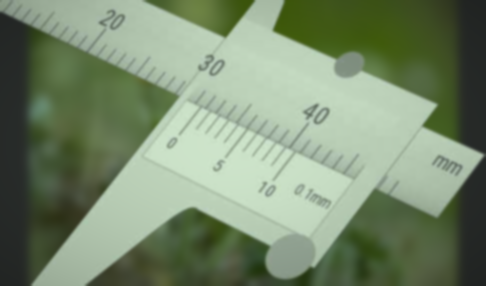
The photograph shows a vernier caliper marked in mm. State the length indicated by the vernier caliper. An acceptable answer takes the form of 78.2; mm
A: 31.6; mm
